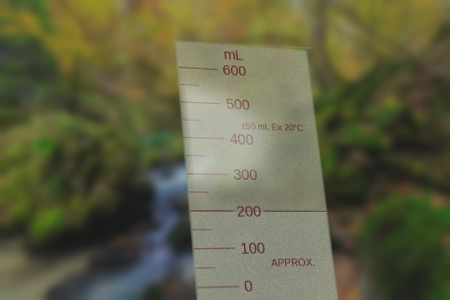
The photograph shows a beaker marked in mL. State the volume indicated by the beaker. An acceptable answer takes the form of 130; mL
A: 200; mL
